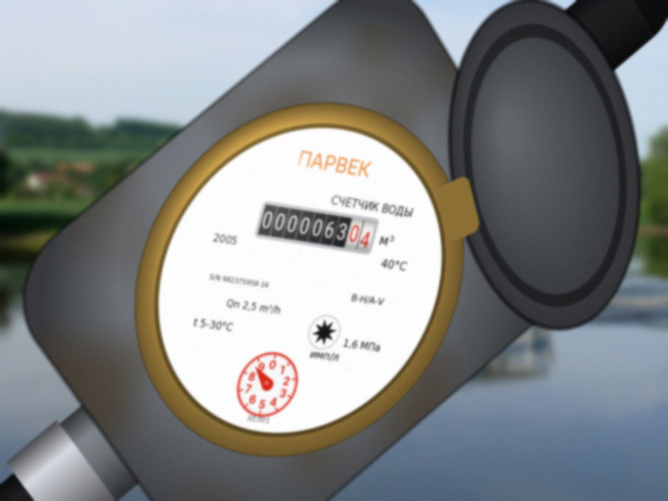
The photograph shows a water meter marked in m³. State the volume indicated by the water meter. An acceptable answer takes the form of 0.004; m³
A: 63.038; m³
